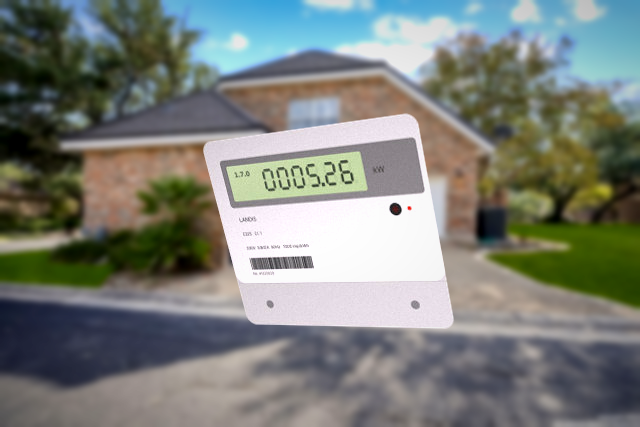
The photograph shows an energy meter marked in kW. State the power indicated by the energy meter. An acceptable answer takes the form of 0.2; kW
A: 5.26; kW
